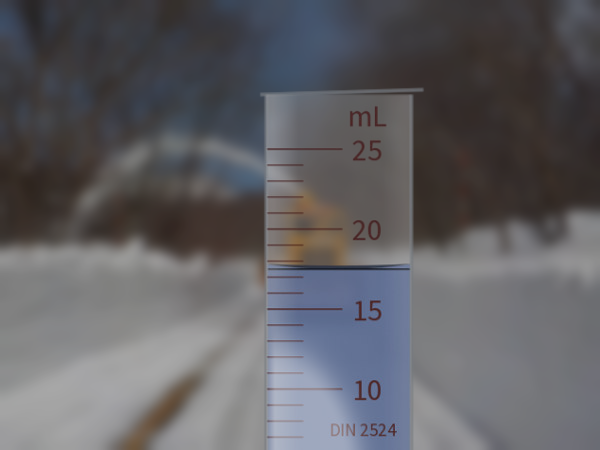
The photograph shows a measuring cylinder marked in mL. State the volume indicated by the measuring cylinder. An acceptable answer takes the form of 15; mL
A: 17.5; mL
